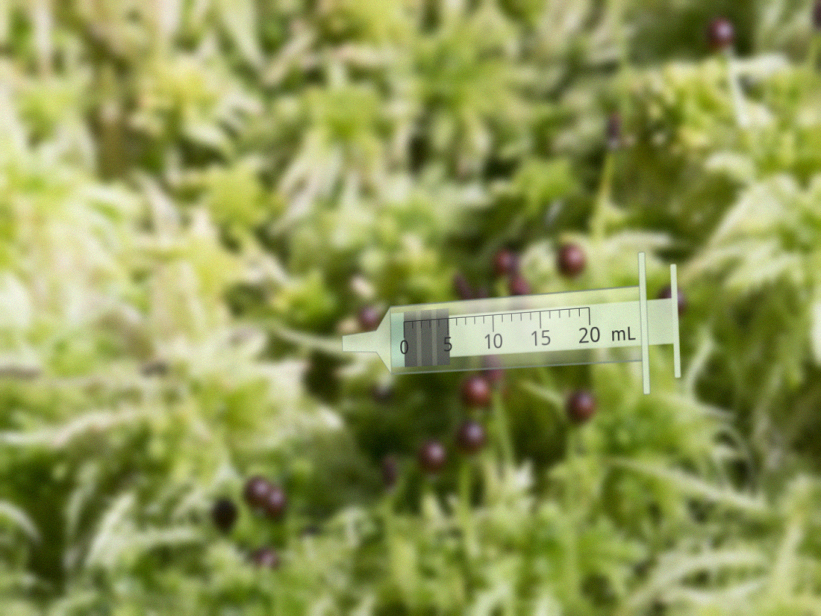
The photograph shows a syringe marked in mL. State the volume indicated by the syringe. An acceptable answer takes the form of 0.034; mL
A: 0; mL
